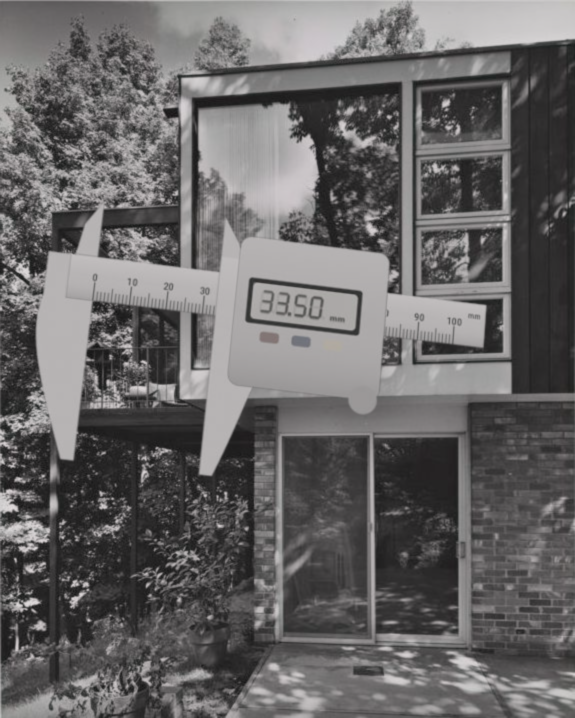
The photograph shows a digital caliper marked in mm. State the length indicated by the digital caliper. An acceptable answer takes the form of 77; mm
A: 33.50; mm
